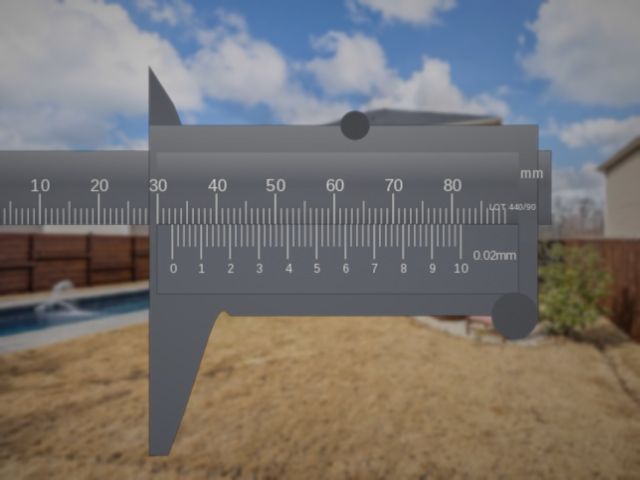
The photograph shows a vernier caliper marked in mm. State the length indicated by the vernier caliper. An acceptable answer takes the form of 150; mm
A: 32.5; mm
